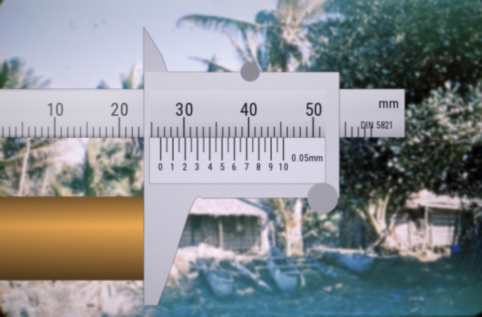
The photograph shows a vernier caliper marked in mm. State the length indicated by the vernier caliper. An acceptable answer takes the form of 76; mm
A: 26.4; mm
